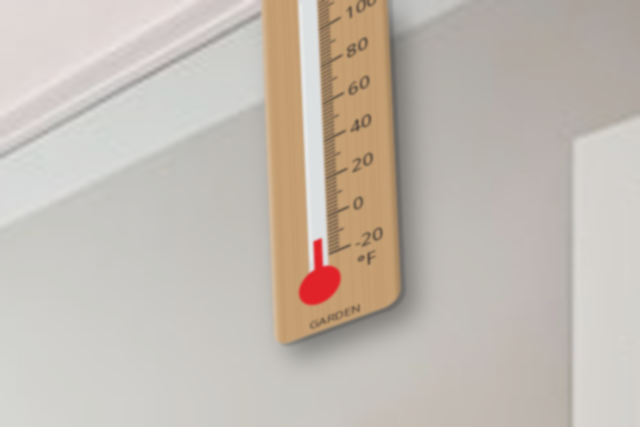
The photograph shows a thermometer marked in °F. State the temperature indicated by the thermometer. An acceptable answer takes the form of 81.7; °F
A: -10; °F
